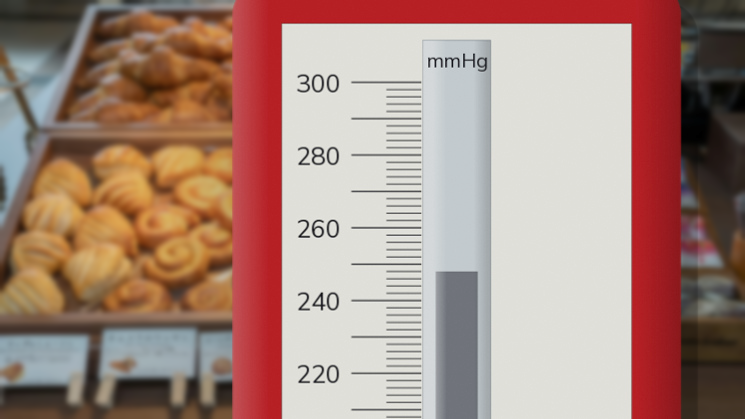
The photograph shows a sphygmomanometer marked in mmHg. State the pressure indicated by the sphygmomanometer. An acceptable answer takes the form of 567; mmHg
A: 248; mmHg
